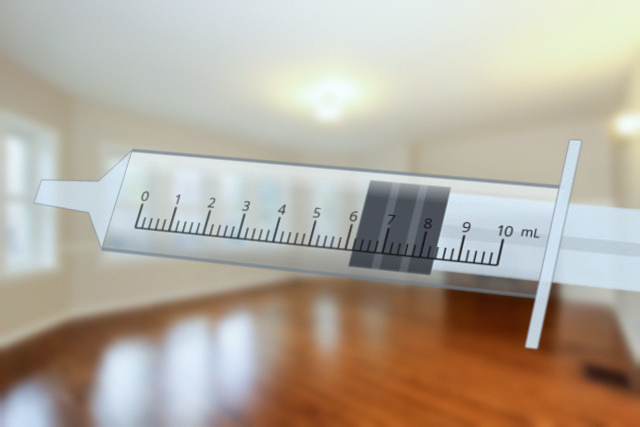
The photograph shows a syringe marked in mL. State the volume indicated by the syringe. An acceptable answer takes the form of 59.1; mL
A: 6.2; mL
